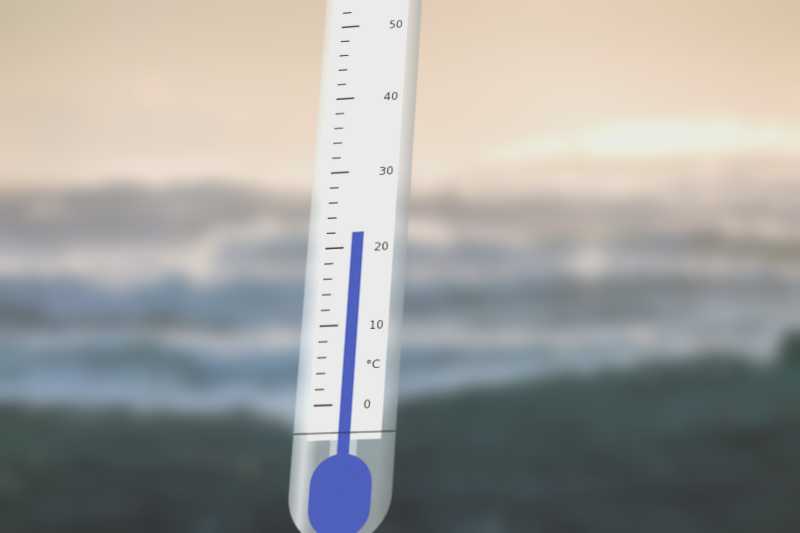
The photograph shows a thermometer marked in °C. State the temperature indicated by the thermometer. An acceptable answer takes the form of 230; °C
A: 22; °C
